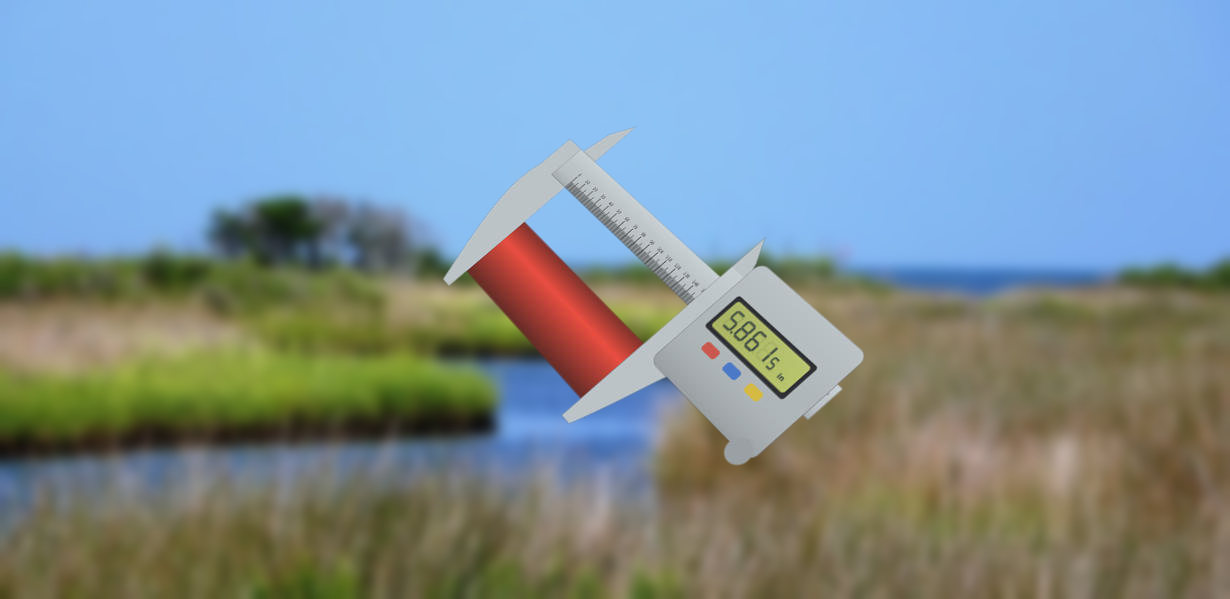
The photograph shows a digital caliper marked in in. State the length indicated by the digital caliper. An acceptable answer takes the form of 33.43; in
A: 5.8615; in
